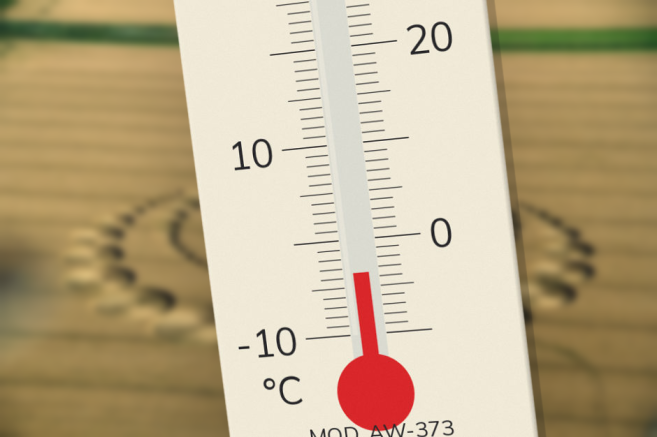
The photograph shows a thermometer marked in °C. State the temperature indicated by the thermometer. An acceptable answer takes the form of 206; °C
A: -3.5; °C
